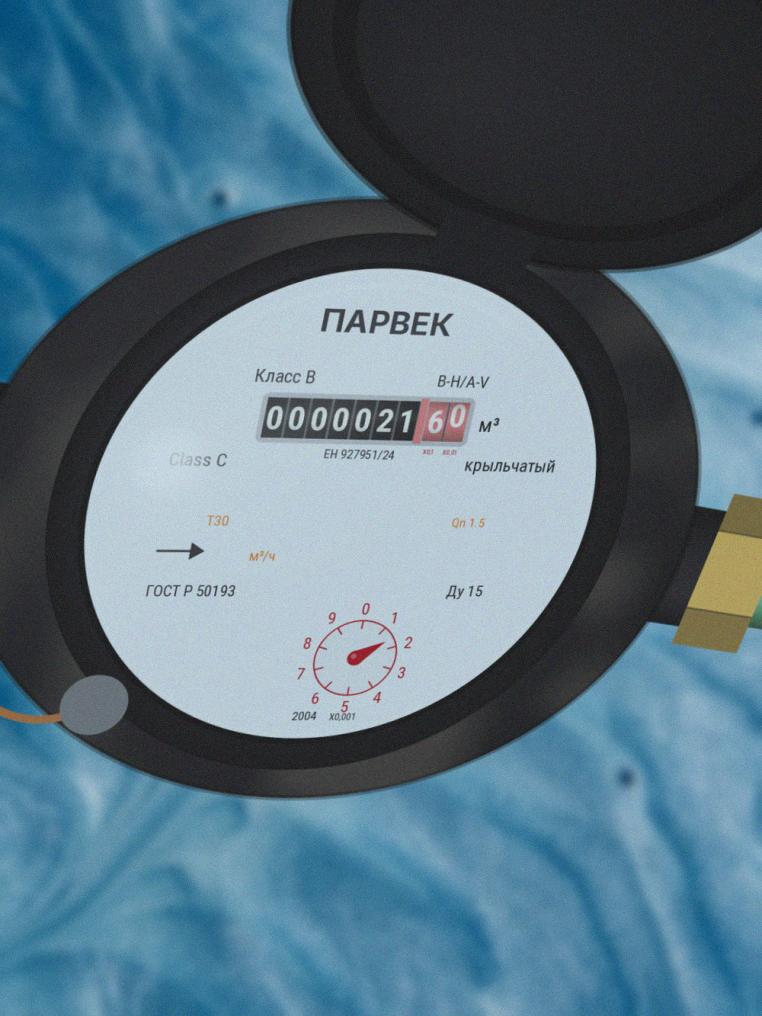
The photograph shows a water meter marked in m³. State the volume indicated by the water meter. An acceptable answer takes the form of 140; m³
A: 21.601; m³
